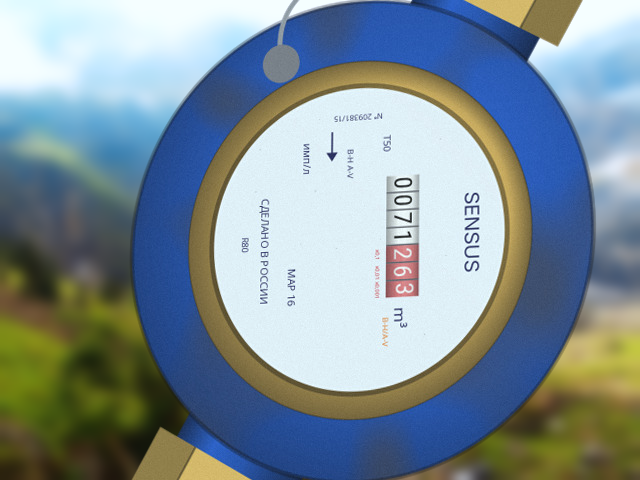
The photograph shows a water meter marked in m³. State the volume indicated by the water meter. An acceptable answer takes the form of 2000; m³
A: 71.263; m³
